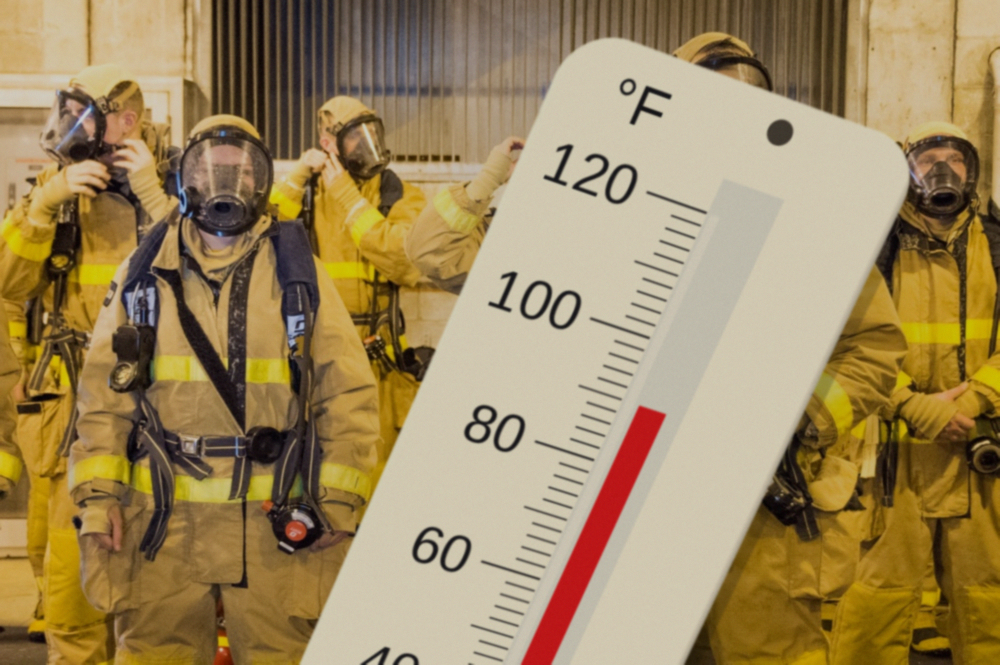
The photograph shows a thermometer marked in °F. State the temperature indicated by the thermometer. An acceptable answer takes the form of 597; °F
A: 90; °F
